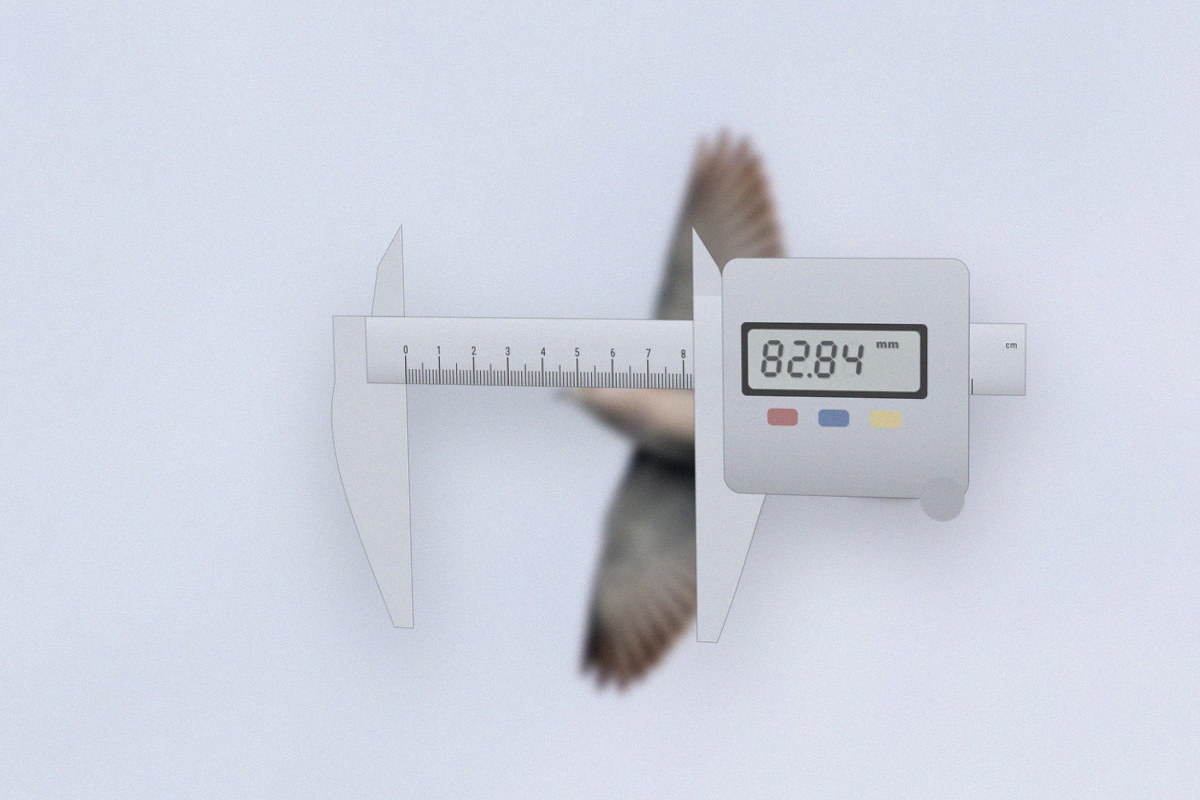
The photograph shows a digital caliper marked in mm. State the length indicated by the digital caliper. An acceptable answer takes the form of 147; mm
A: 82.84; mm
